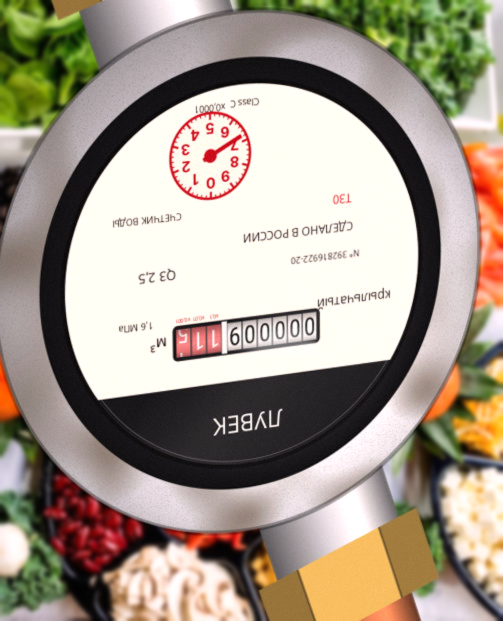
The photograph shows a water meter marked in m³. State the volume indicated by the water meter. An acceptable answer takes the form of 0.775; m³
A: 9.1146; m³
